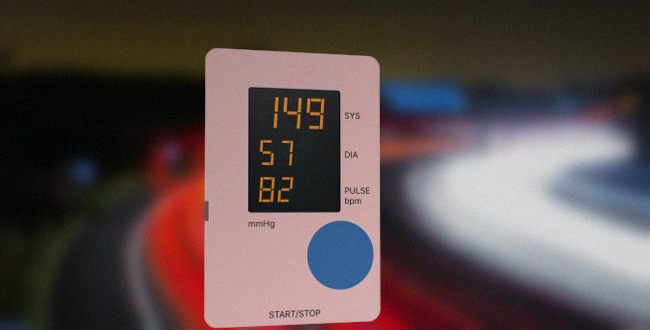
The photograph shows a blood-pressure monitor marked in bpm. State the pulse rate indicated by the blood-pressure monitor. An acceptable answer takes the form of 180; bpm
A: 82; bpm
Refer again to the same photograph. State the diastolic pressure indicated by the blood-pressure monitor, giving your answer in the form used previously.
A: 57; mmHg
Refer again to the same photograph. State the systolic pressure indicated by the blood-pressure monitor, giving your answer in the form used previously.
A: 149; mmHg
